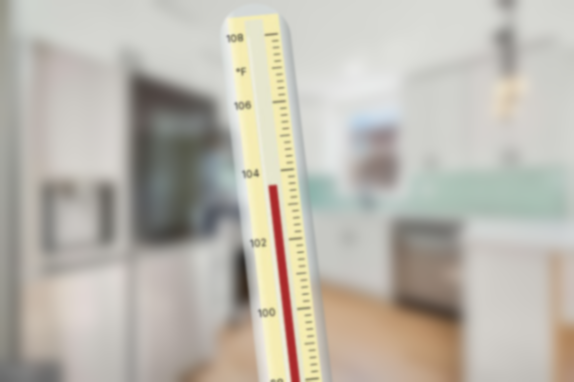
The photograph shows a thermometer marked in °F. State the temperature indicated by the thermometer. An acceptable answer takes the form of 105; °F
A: 103.6; °F
